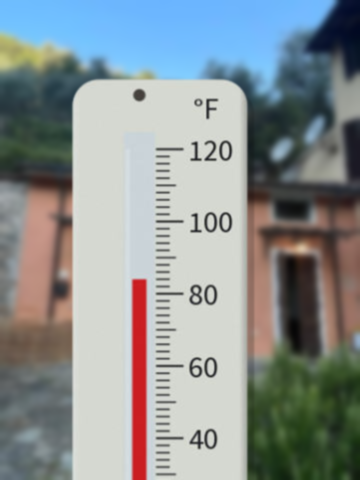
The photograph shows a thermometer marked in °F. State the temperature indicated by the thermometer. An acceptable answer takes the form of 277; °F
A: 84; °F
